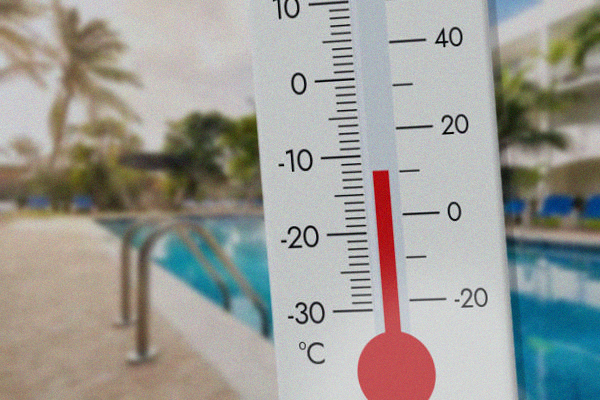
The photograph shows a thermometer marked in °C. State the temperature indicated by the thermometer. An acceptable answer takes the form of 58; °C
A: -12; °C
